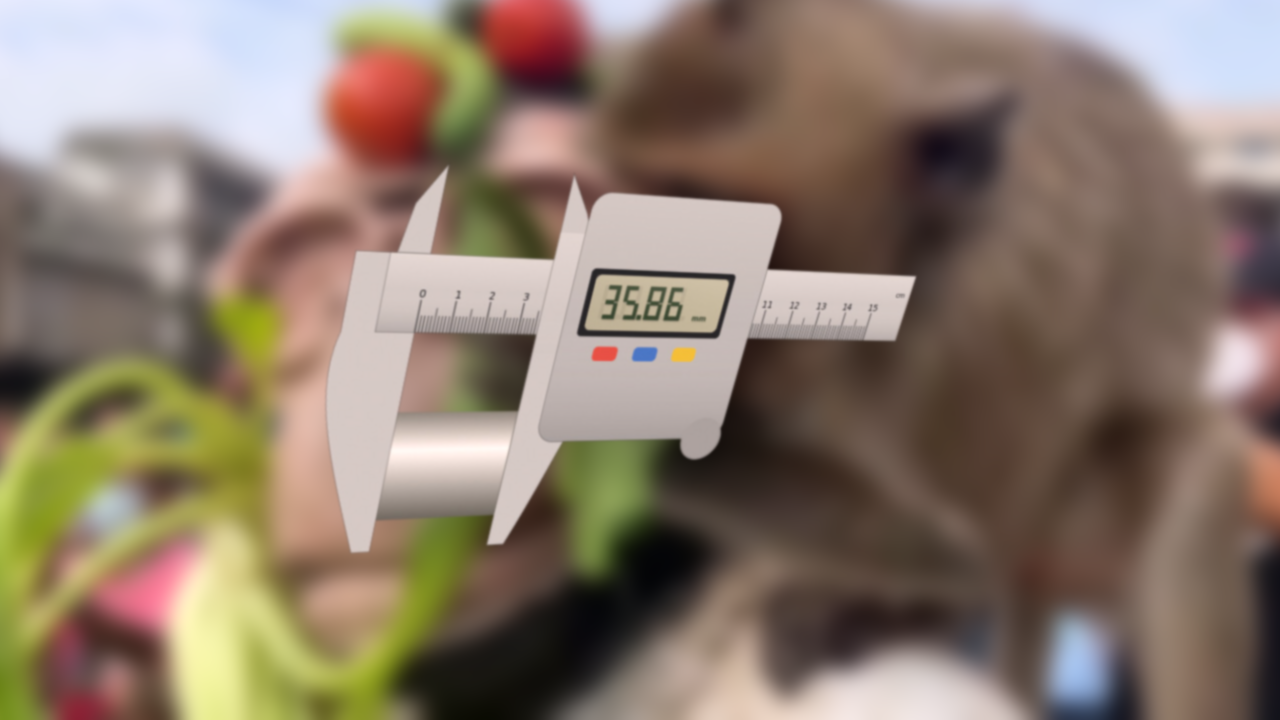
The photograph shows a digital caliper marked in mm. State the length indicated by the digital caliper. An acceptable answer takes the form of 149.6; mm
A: 35.86; mm
